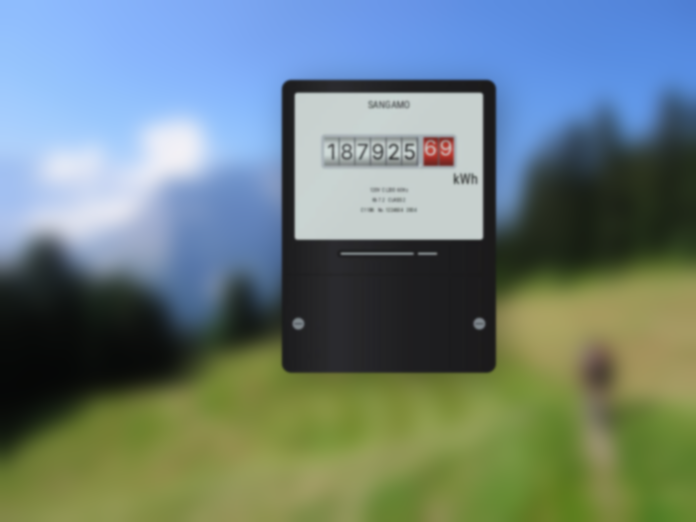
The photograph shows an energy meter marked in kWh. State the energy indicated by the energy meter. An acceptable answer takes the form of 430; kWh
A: 187925.69; kWh
